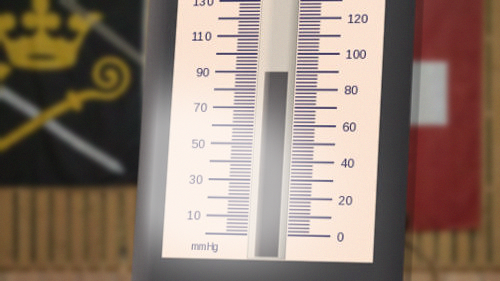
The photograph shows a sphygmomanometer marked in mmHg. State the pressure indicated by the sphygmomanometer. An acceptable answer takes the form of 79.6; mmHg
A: 90; mmHg
